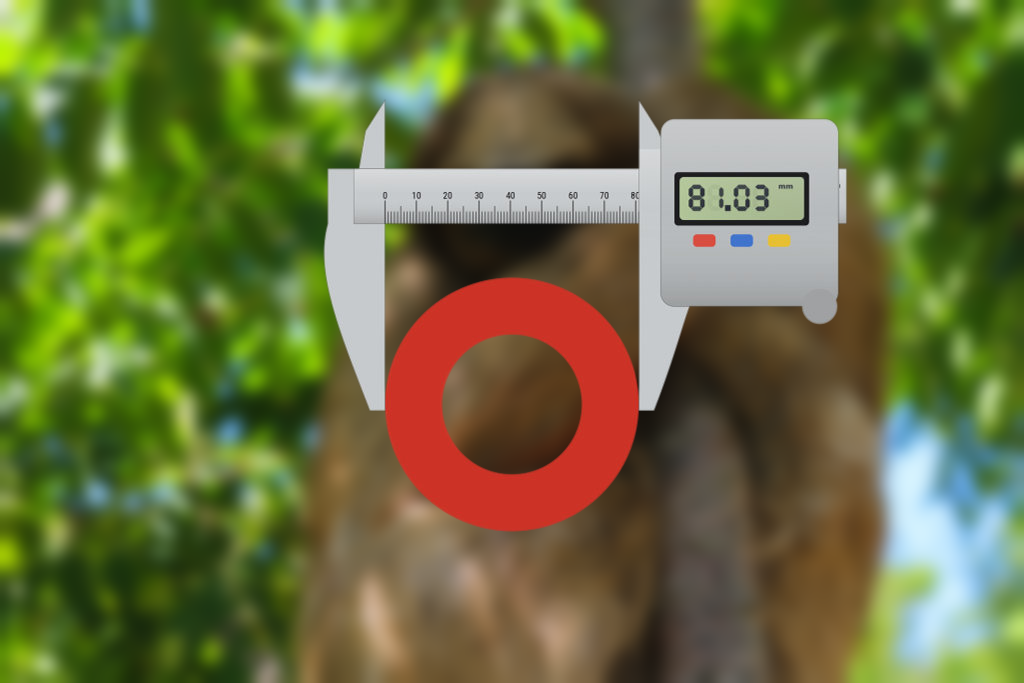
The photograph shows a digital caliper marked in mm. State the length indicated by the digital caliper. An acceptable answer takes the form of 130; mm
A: 81.03; mm
